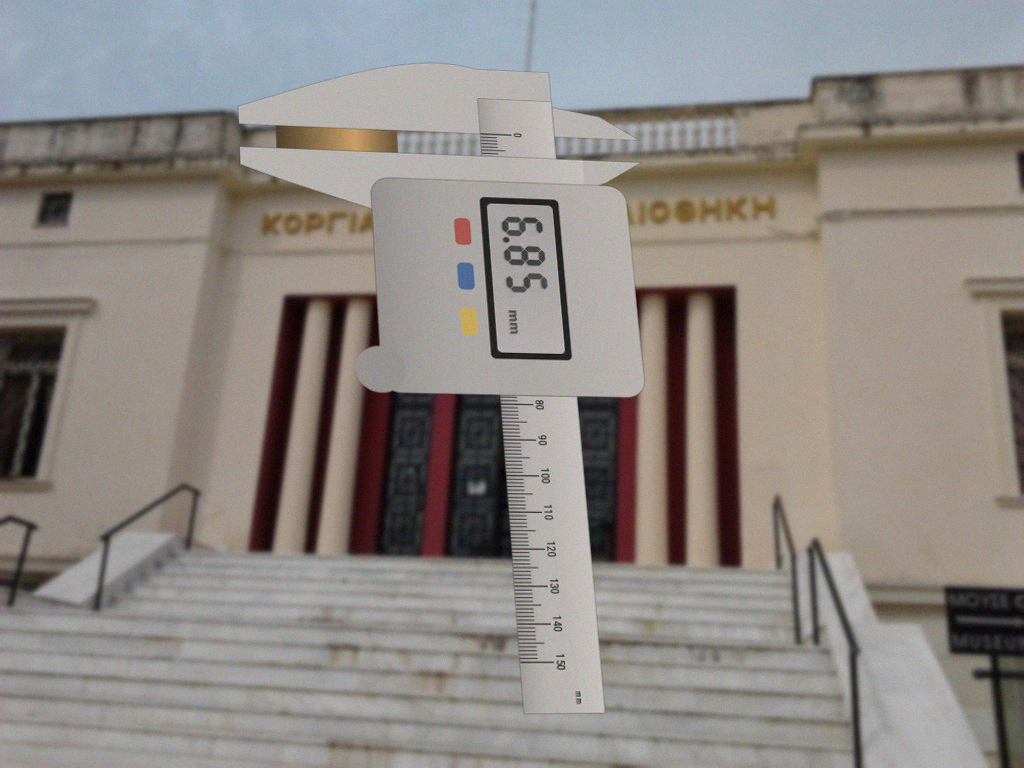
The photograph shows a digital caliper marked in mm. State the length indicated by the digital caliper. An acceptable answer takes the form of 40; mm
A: 6.85; mm
